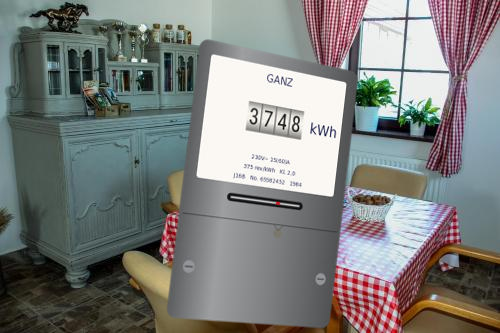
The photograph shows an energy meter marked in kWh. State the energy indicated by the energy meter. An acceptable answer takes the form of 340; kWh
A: 3748; kWh
